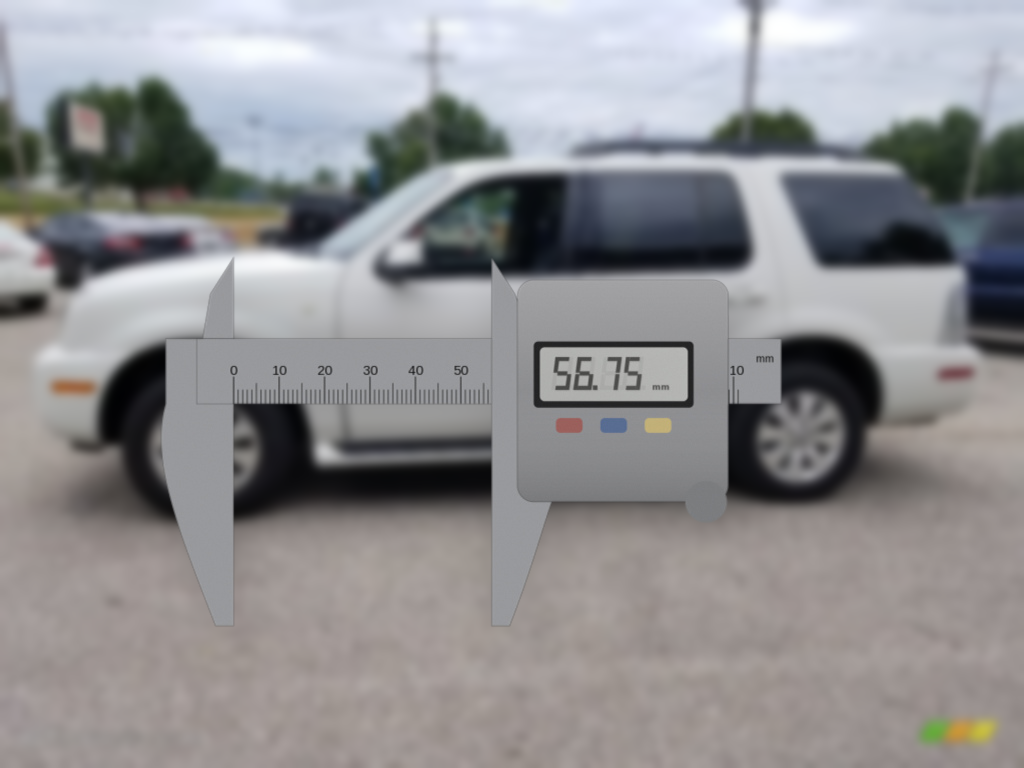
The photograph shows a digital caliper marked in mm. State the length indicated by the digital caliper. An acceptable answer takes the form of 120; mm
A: 56.75; mm
